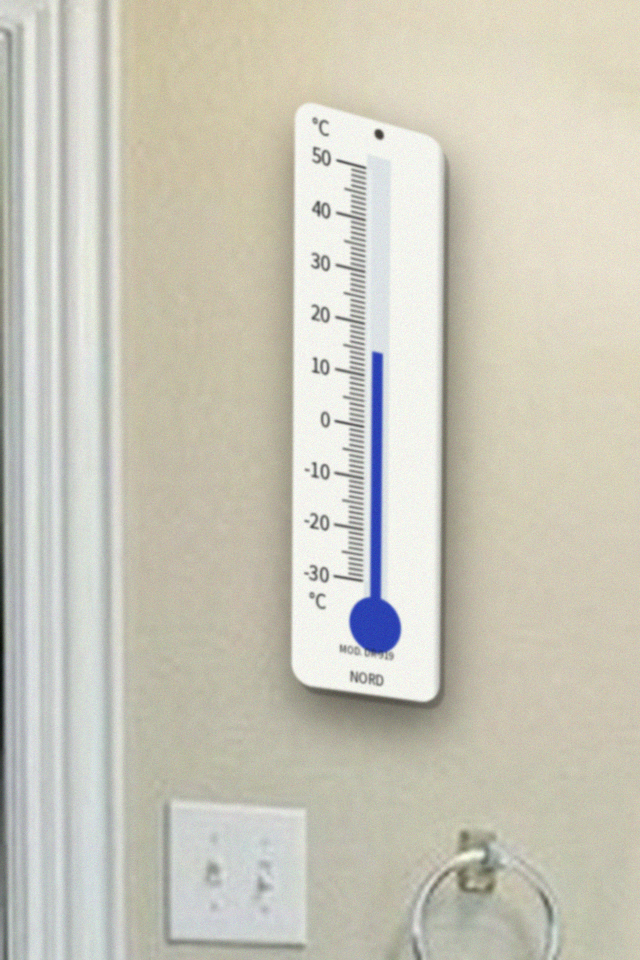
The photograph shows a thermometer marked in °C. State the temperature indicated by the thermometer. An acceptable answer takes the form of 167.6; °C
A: 15; °C
